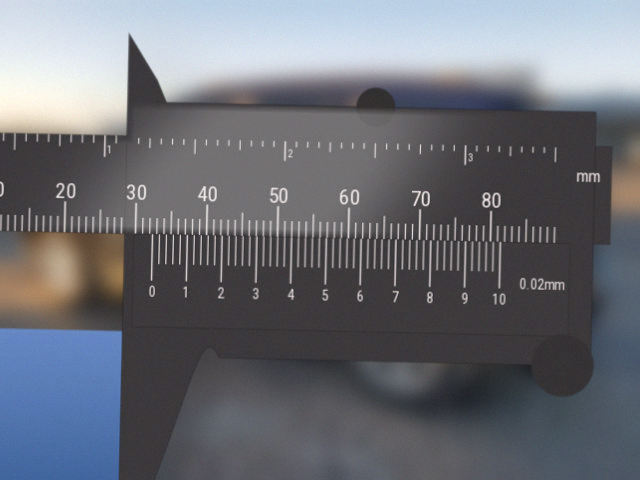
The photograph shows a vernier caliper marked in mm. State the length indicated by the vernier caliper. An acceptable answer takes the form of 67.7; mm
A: 32.4; mm
